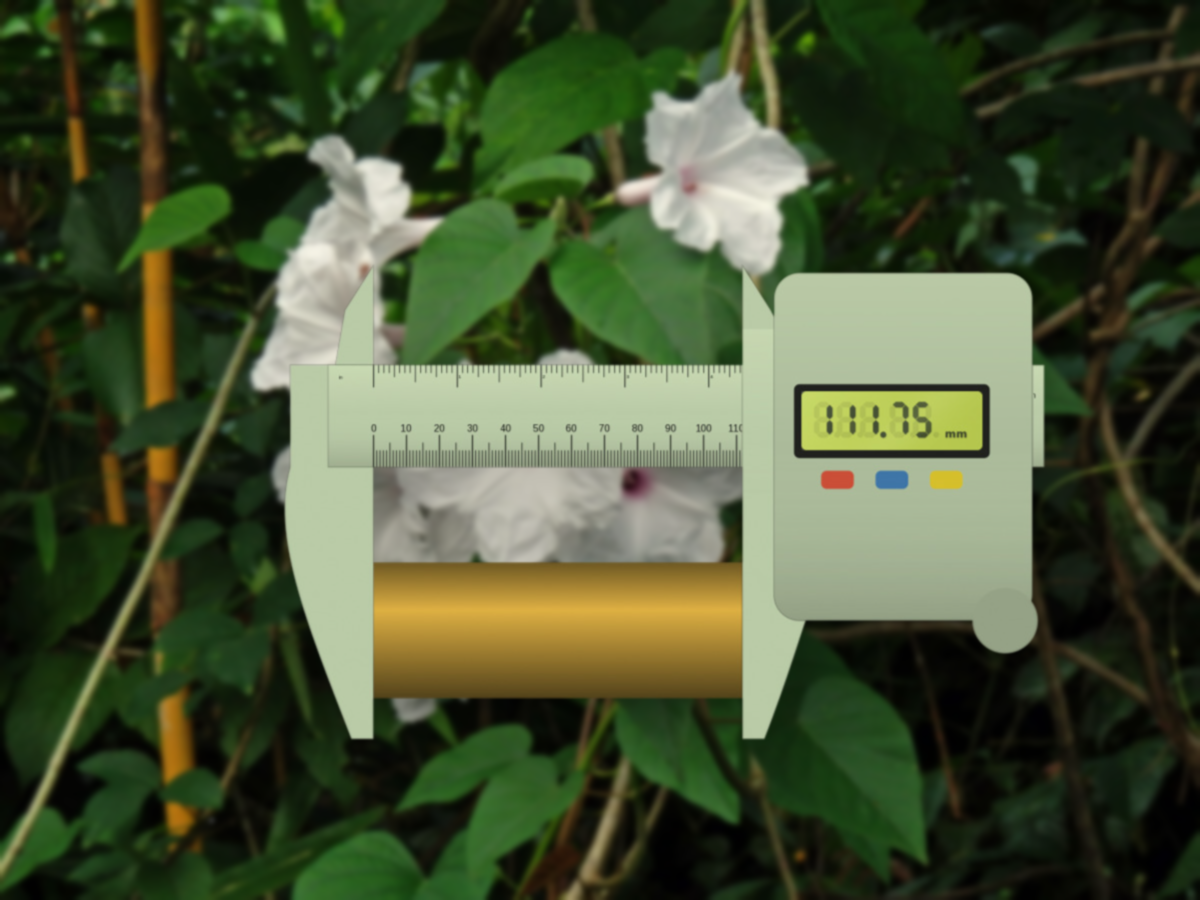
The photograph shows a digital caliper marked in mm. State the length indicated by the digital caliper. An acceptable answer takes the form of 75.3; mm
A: 111.75; mm
